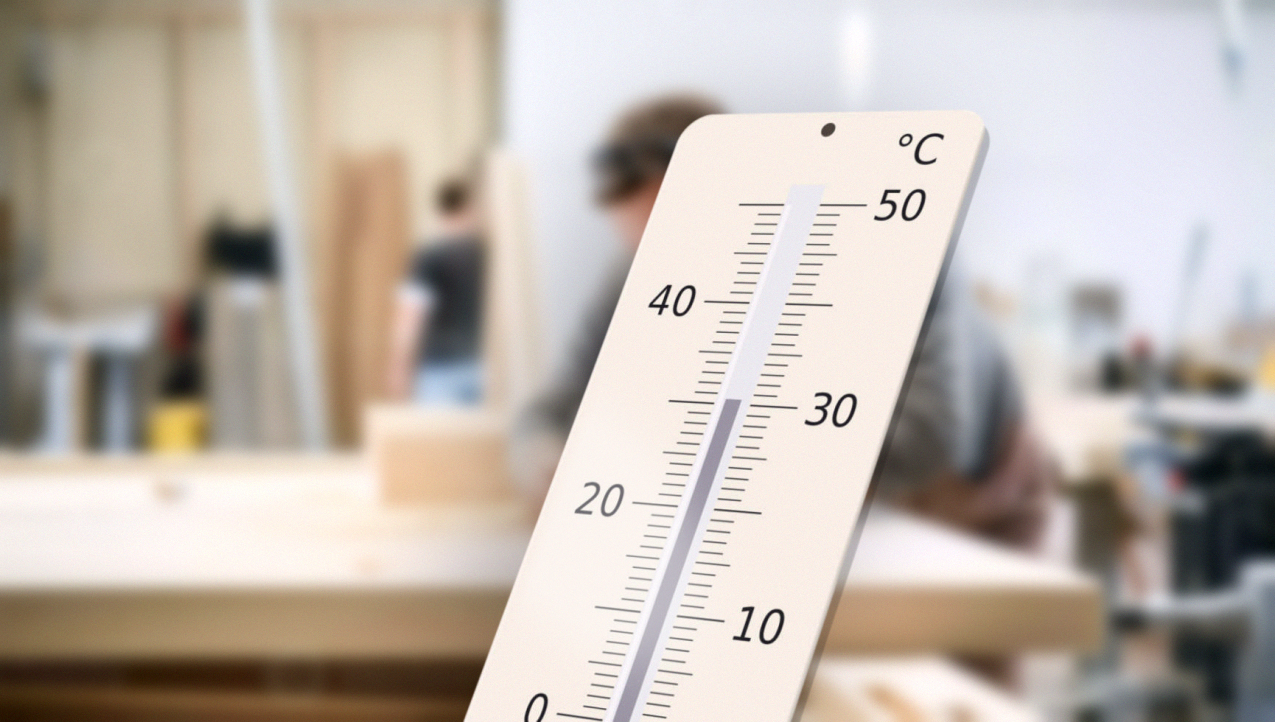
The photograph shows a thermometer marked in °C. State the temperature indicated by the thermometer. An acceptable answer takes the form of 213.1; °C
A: 30.5; °C
